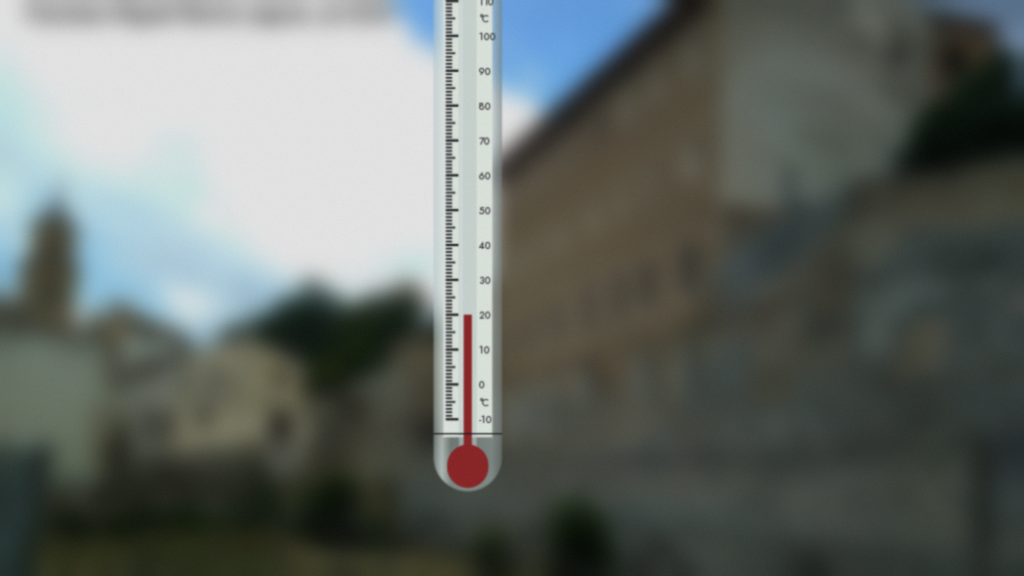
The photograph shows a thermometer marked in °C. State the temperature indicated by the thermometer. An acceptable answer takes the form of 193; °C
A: 20; °C
